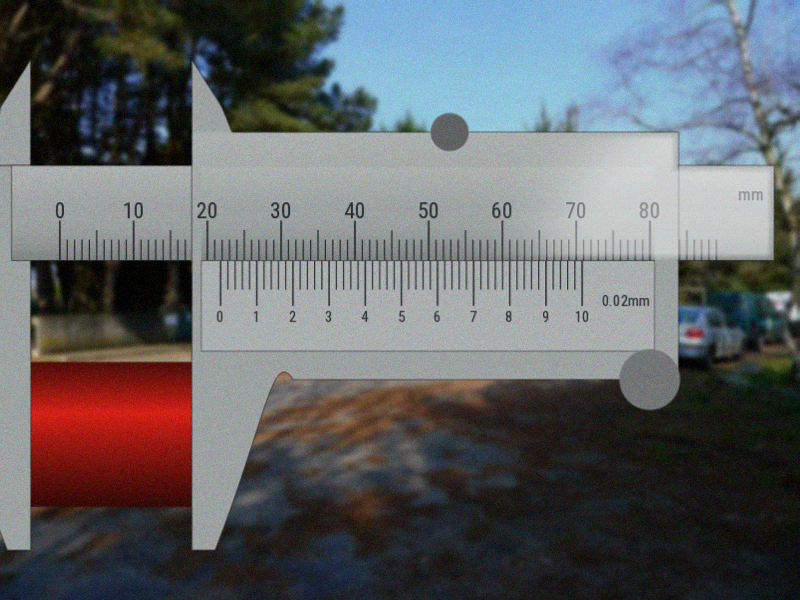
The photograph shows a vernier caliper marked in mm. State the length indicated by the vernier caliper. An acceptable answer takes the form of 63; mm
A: 21.8; mm
